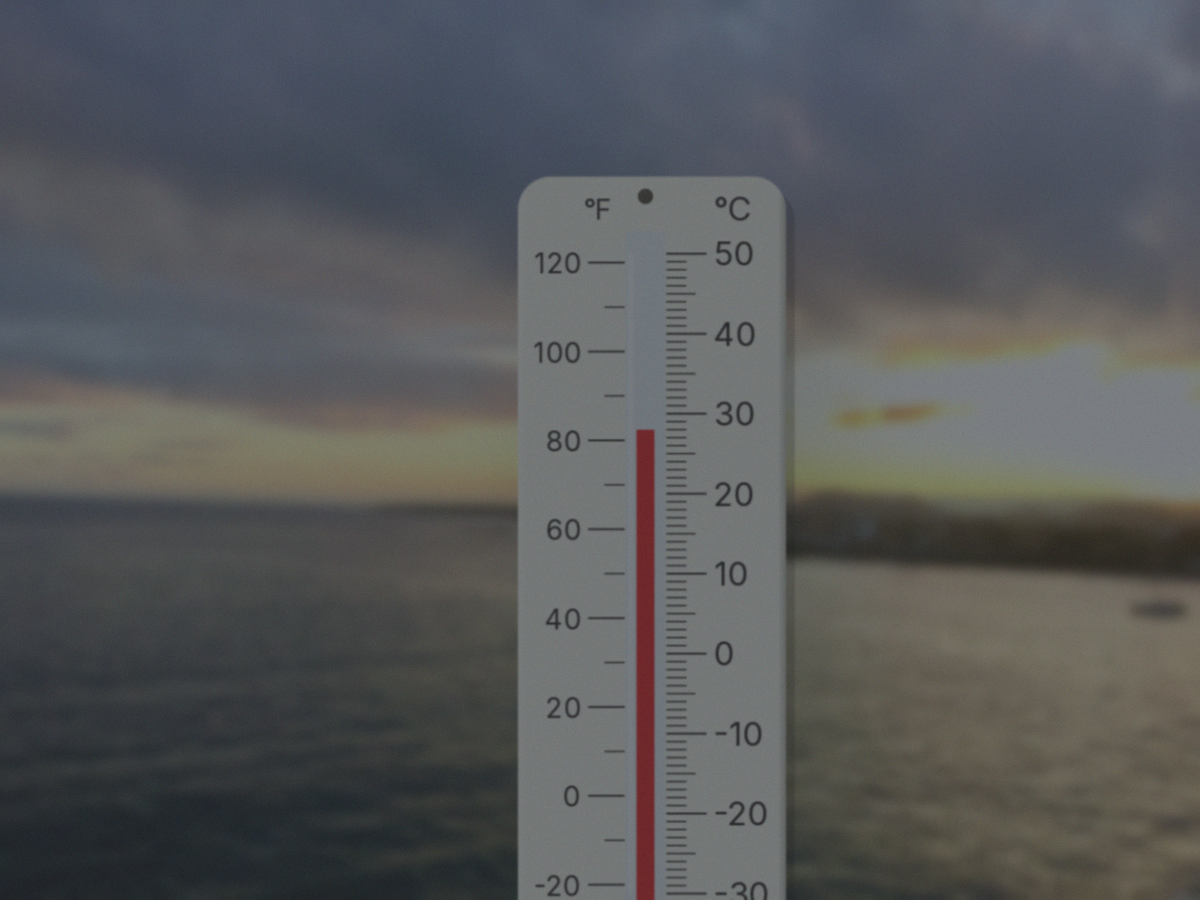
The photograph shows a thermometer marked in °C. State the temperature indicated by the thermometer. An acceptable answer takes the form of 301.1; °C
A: 28; °C
